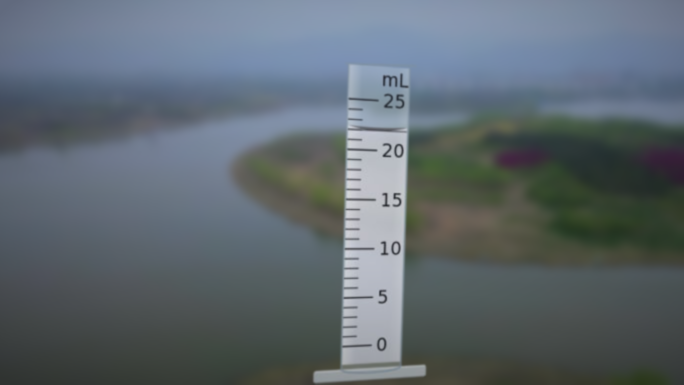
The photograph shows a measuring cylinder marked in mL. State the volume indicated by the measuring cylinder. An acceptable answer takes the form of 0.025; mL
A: 22; mL
